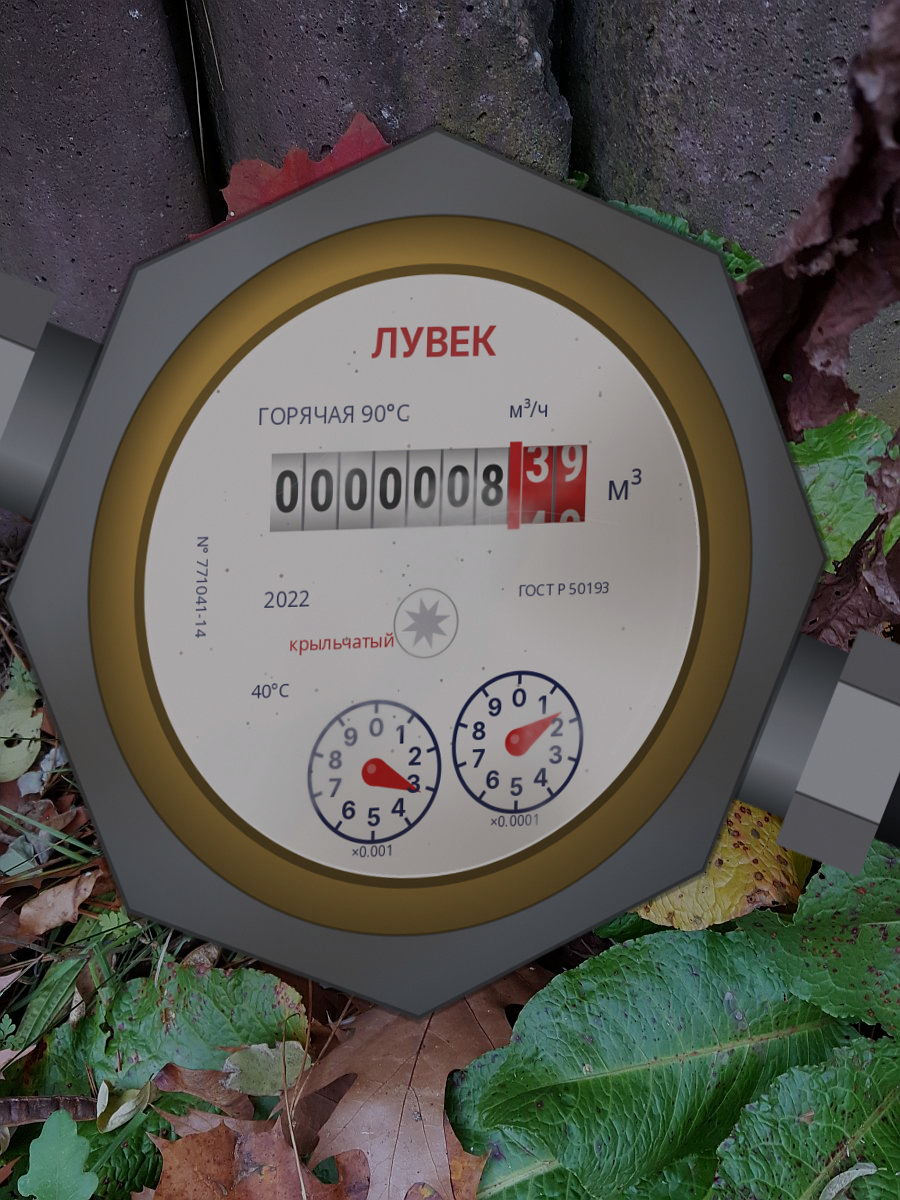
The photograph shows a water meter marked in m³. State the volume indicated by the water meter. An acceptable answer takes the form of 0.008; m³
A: 8.3931; m³
